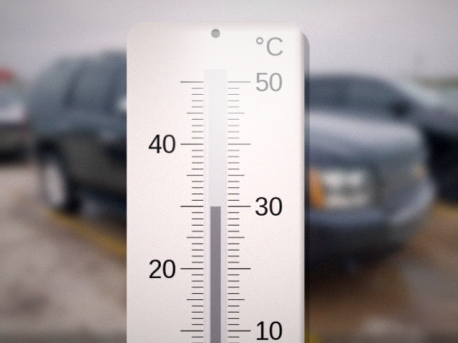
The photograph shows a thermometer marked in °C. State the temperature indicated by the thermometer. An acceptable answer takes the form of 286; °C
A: 30; °C
